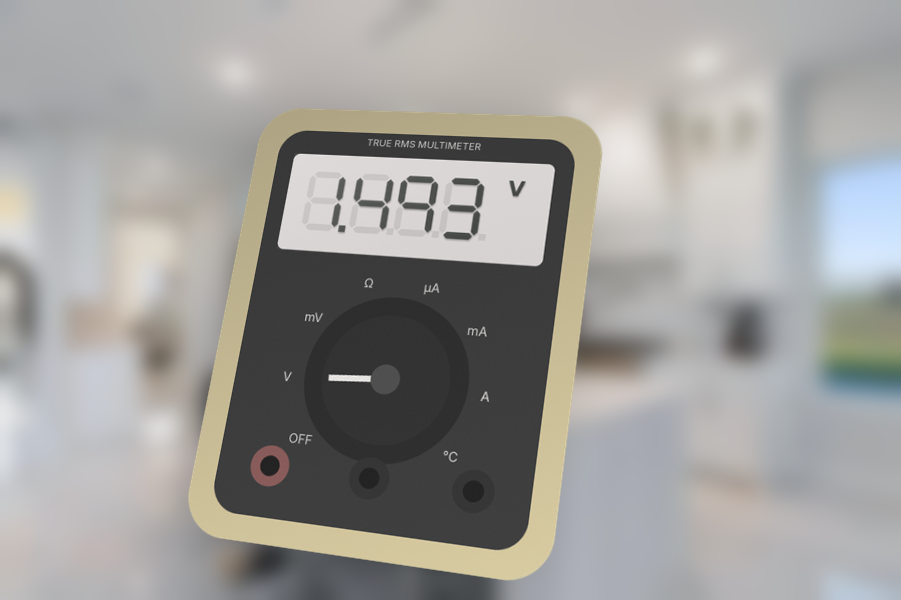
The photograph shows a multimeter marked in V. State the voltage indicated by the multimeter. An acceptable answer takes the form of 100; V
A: 1.493; V
